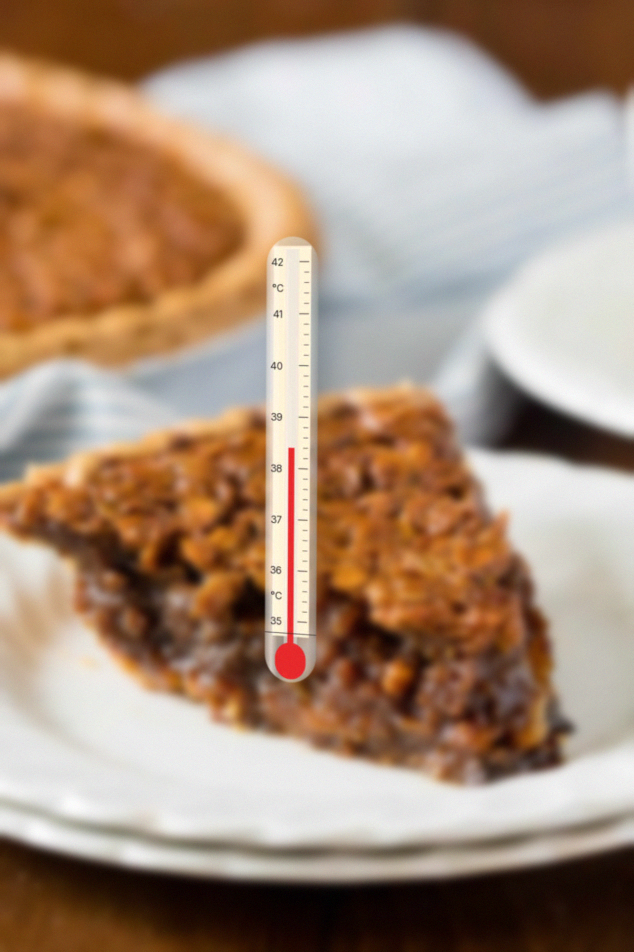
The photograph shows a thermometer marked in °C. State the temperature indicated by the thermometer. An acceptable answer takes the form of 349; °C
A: 38.4; °C
